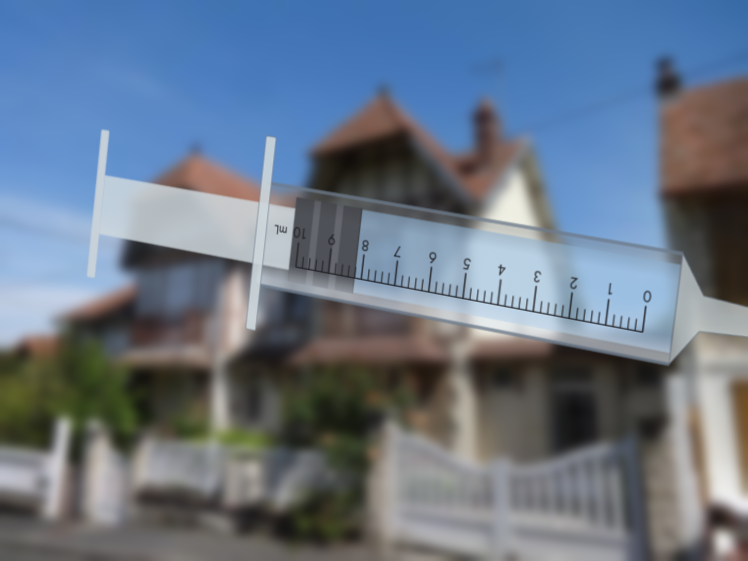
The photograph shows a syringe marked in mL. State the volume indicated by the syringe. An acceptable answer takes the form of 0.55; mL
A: 8.2; mL
